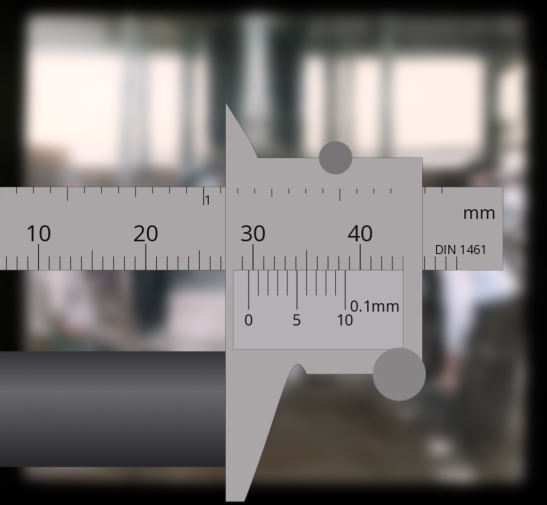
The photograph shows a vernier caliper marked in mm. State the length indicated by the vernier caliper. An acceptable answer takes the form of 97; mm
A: 29.6; mm
